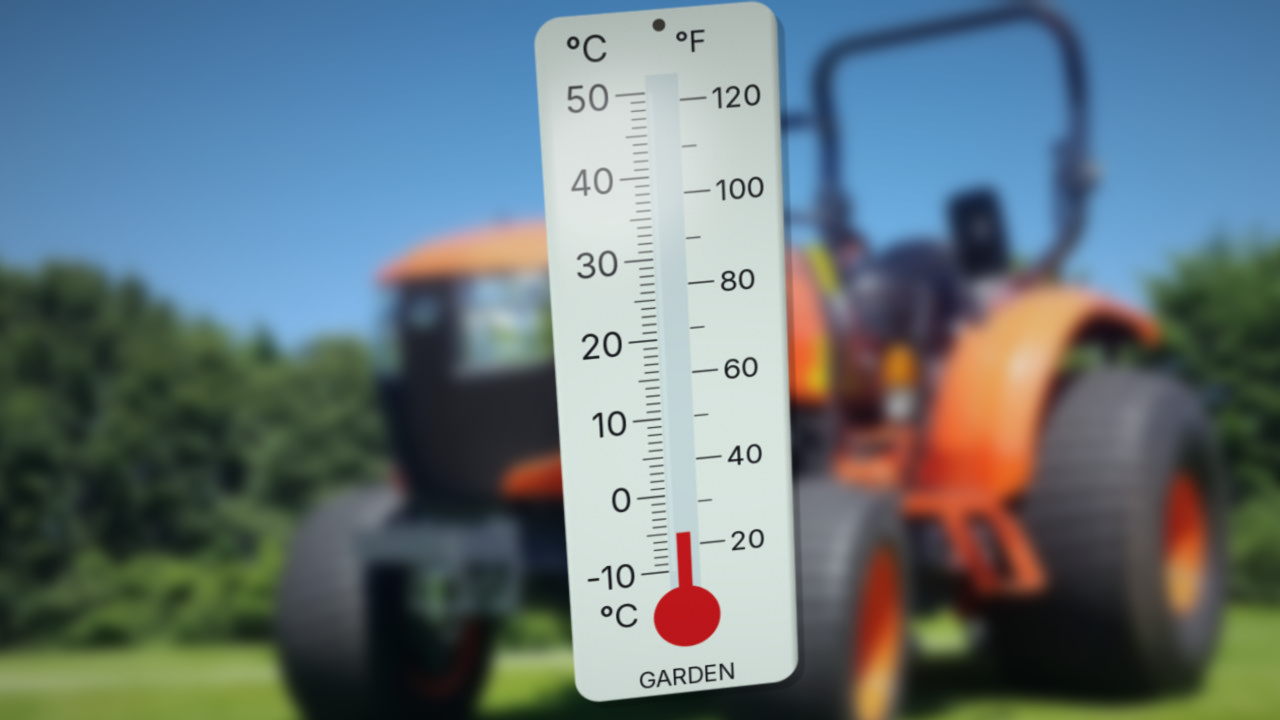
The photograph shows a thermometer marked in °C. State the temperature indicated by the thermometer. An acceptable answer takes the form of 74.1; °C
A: -5; °C
